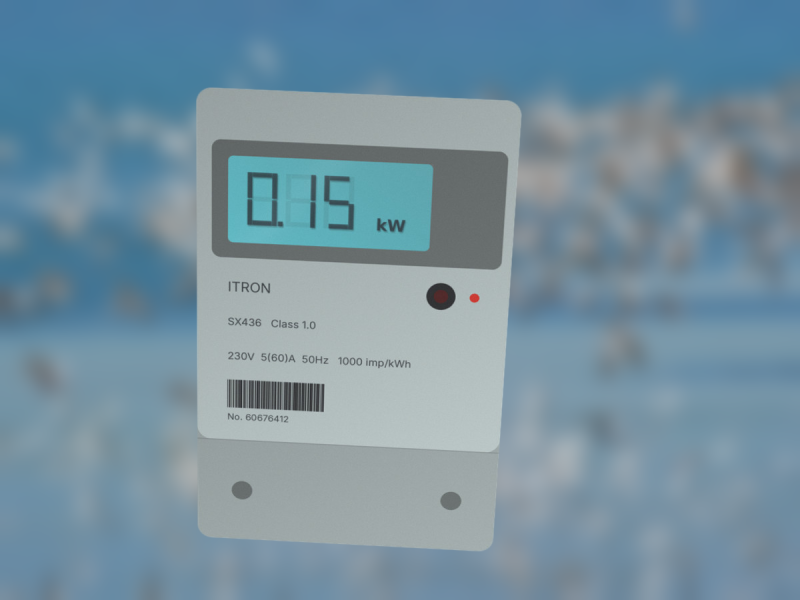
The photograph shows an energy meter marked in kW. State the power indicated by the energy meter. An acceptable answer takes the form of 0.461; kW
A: 0.15; kW
